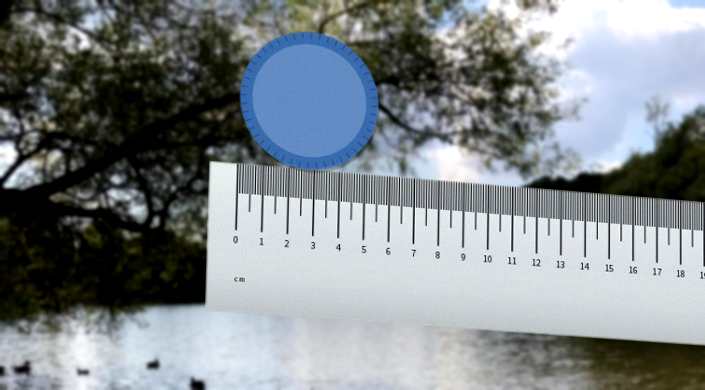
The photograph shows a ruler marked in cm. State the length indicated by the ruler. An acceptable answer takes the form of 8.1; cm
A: 5.5; cm
